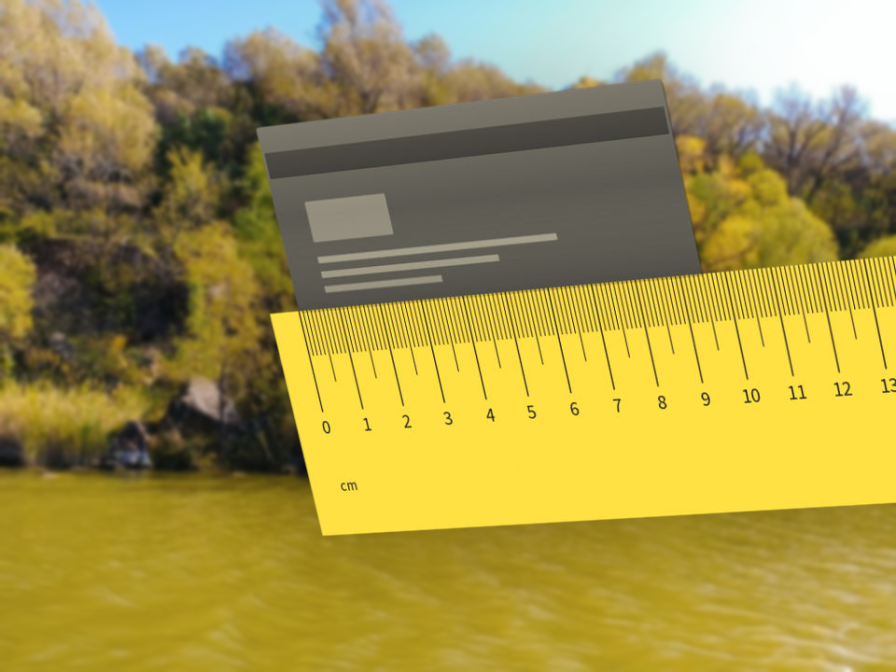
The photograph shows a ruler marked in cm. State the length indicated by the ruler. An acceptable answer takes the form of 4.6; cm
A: 9.5; cm
